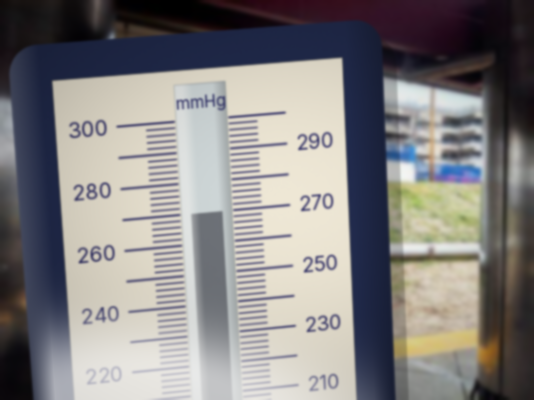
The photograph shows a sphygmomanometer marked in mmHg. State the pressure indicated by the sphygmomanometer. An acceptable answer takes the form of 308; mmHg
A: 270; mmHg
